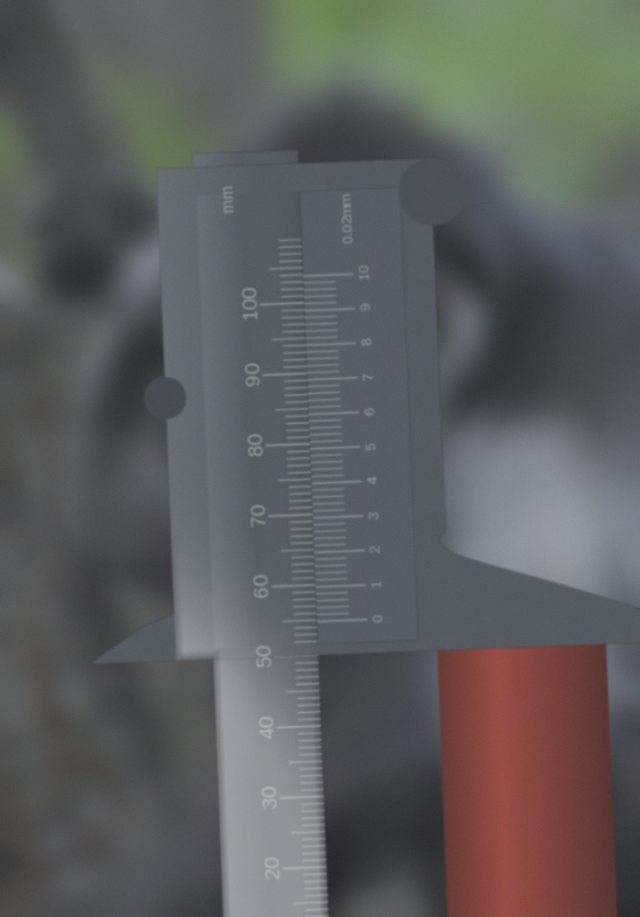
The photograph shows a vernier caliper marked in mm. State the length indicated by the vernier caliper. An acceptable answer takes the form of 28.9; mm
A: 54.8; mm
